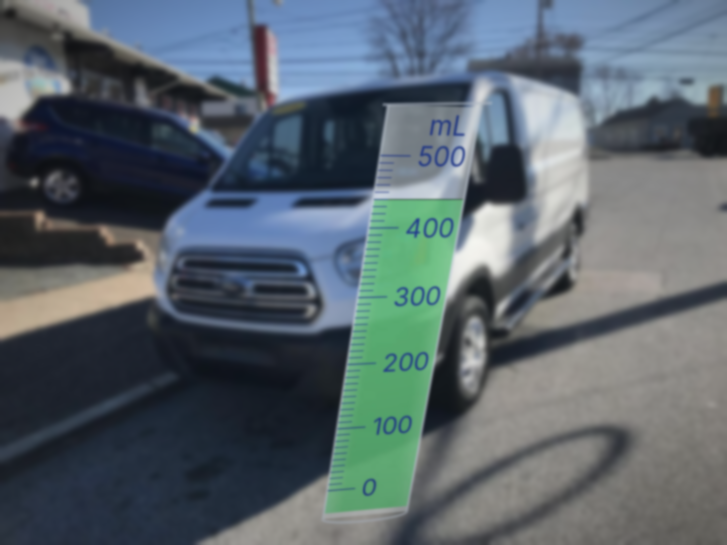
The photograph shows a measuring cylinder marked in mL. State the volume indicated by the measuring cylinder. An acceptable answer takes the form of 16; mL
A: 440; mL
